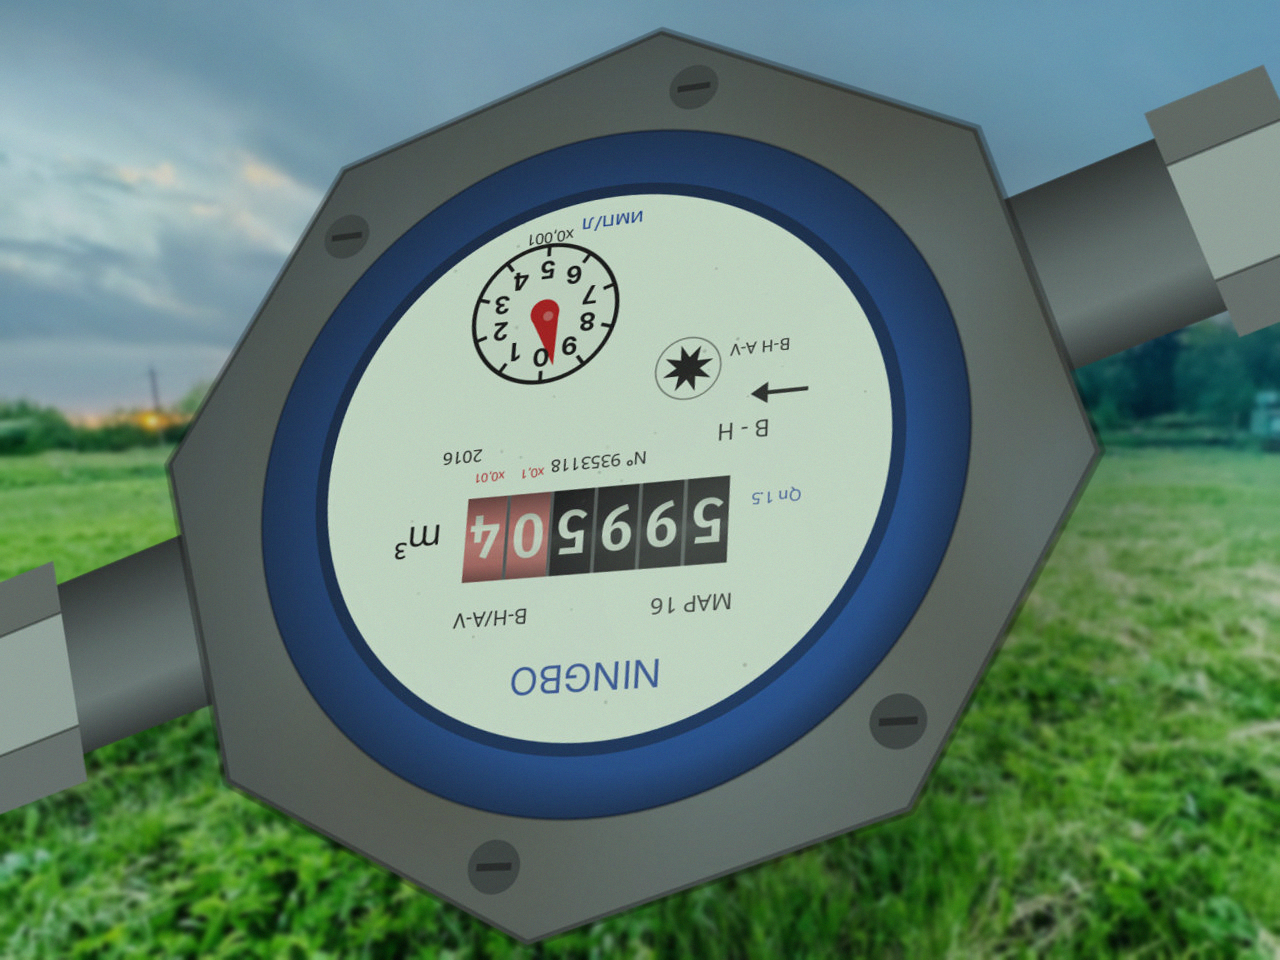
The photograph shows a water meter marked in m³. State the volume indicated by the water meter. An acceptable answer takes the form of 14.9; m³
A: 5995.039; m³
